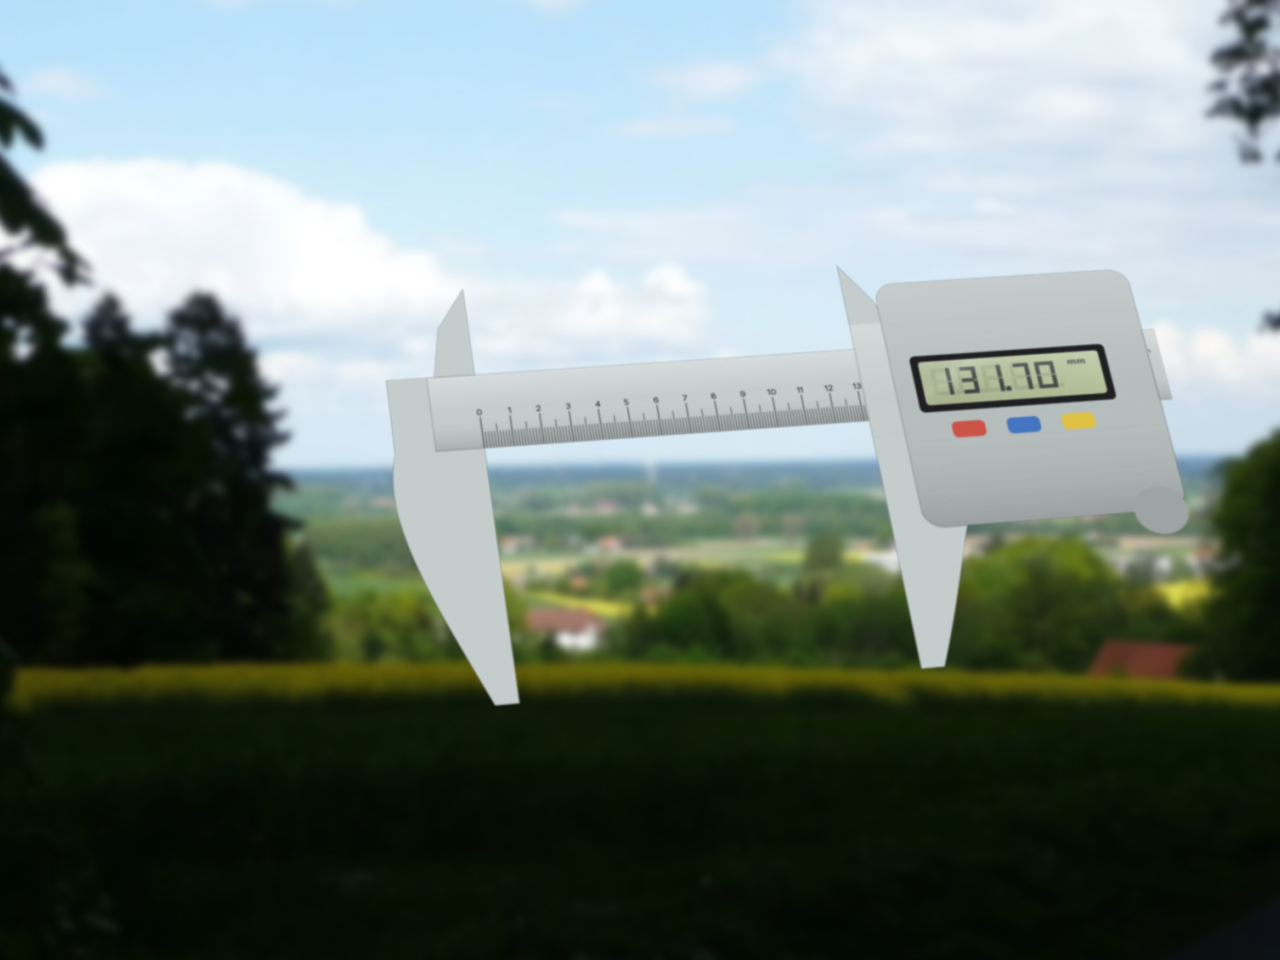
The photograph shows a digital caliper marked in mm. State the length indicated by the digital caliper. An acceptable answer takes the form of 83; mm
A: 131.70; mm
